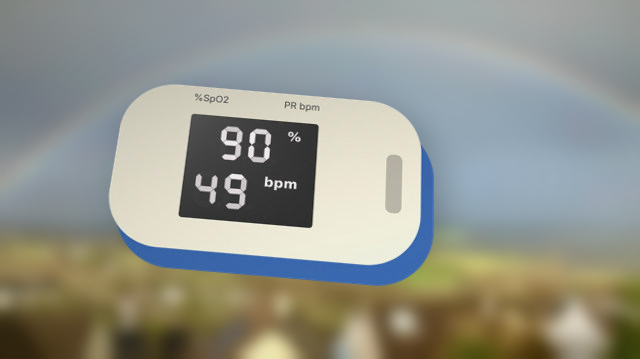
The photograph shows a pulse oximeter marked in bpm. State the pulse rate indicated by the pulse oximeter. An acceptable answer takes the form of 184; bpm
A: 49; bpm
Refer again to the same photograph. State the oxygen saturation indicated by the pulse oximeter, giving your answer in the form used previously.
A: 90; %
